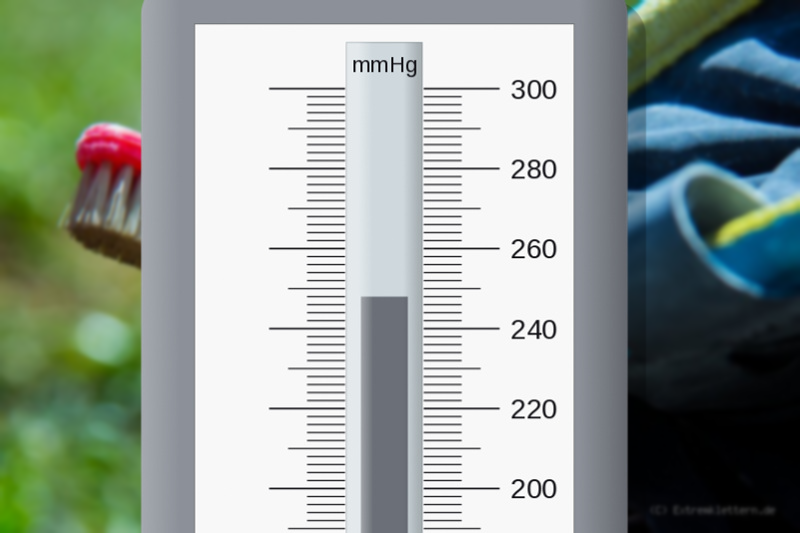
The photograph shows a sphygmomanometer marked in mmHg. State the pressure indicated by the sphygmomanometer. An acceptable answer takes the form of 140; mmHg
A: 248; mmHg
